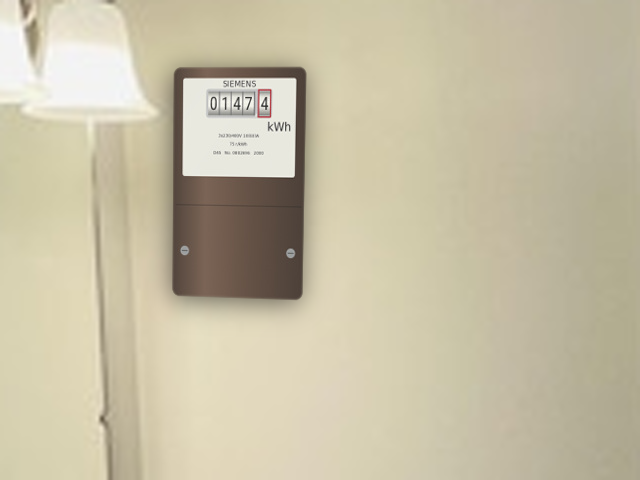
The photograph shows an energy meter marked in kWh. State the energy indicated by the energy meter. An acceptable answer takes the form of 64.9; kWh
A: 147.4; kWh
